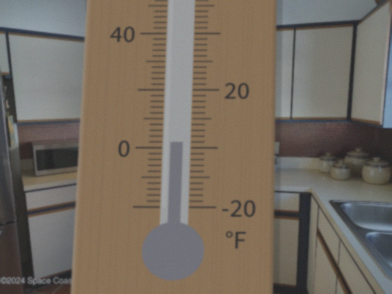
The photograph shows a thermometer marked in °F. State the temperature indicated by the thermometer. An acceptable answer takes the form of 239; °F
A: 2; °F
